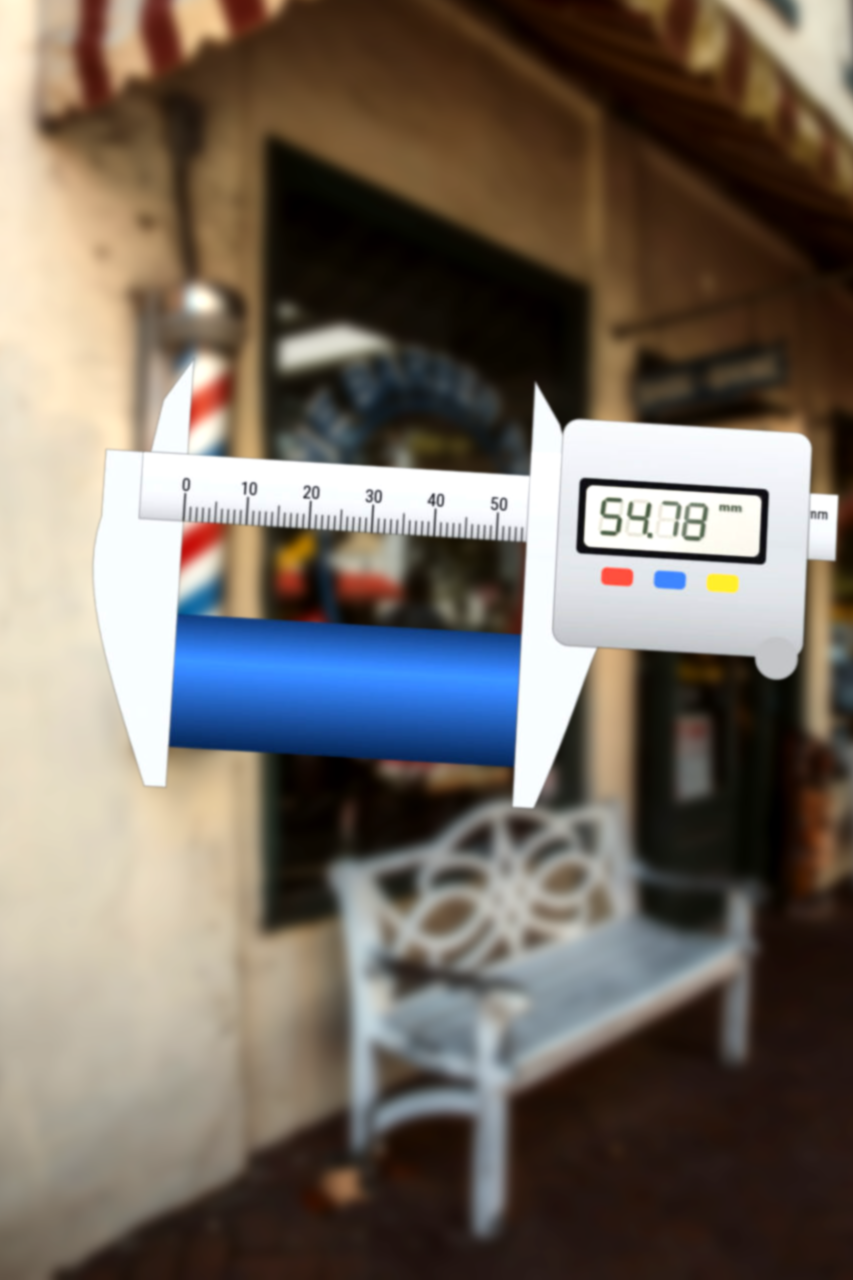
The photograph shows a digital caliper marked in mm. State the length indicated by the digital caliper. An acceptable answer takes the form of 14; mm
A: 54.78; mm
